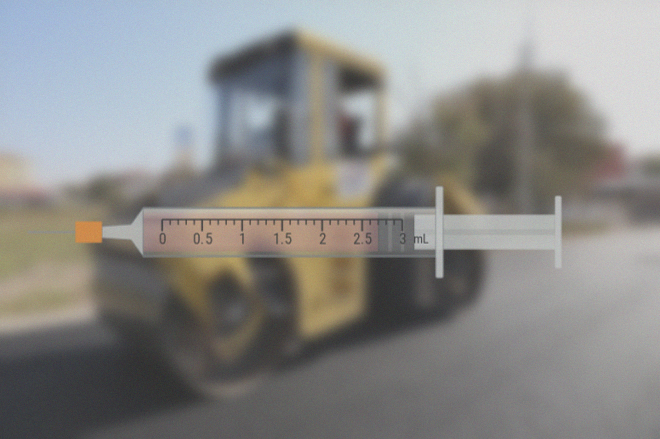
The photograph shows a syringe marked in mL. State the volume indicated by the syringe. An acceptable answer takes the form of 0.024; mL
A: 2.7; mL
